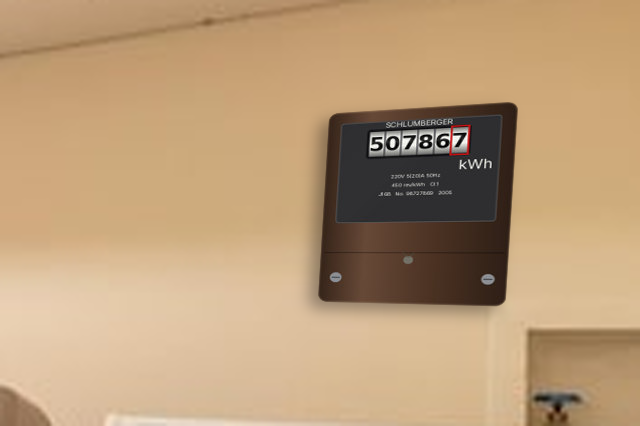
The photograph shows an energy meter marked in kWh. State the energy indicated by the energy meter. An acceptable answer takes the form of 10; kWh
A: 50786.7; kWh
